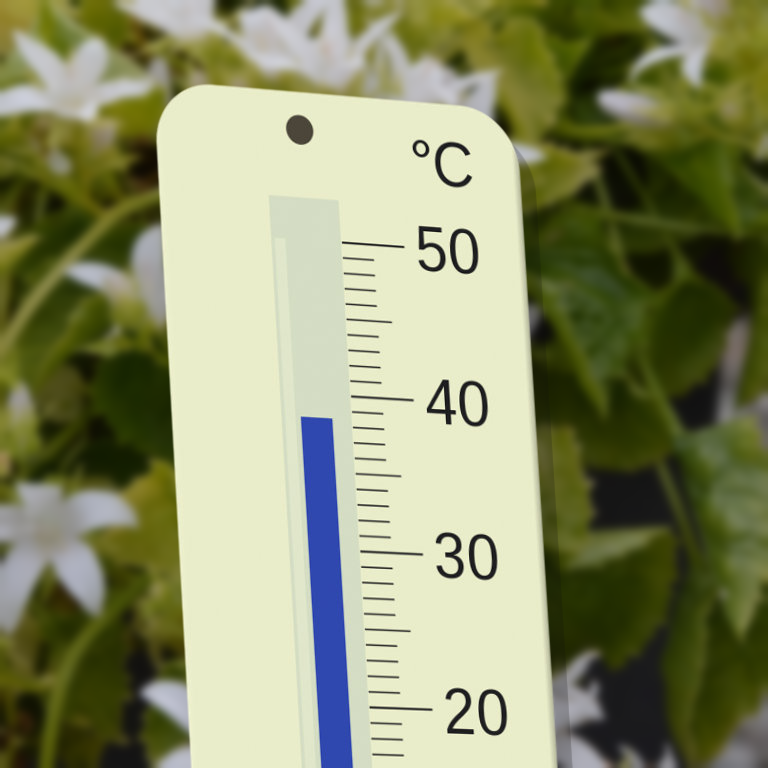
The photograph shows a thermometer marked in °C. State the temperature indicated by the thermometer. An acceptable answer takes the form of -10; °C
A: 38.5; °C
